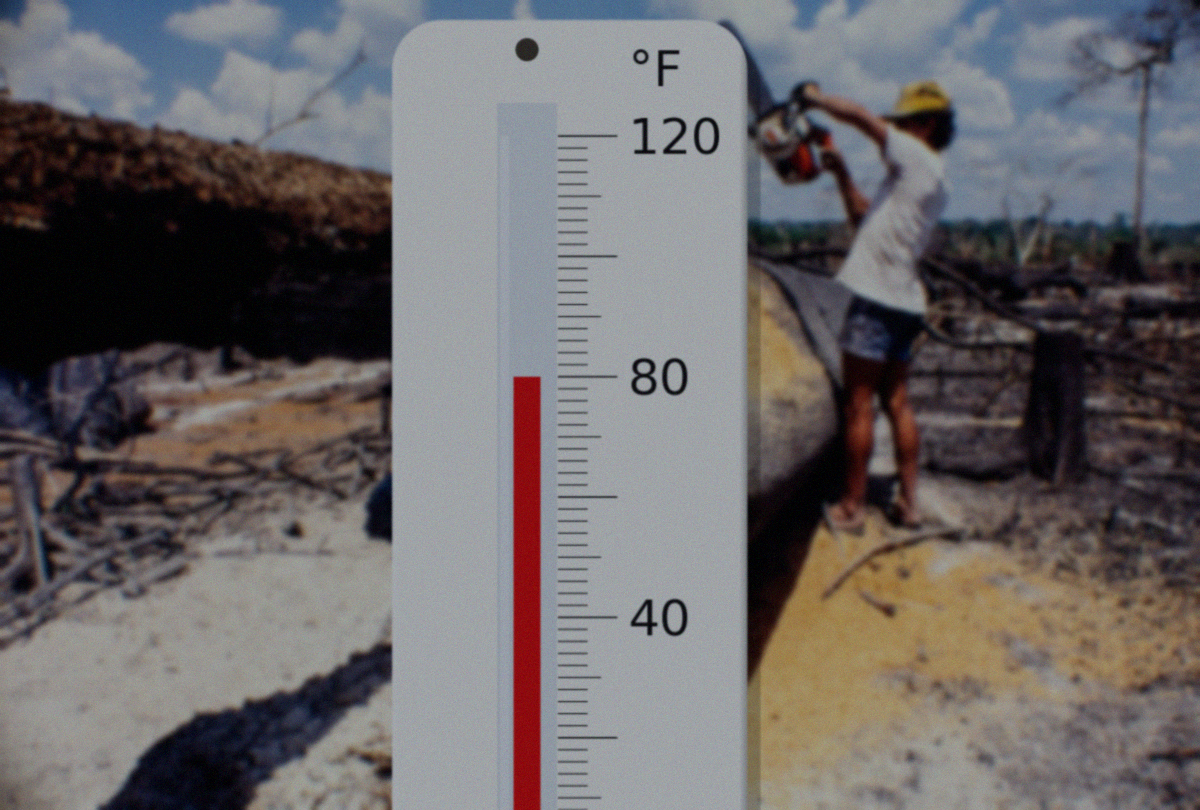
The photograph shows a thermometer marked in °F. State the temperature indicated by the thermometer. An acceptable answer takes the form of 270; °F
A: 80; °F
